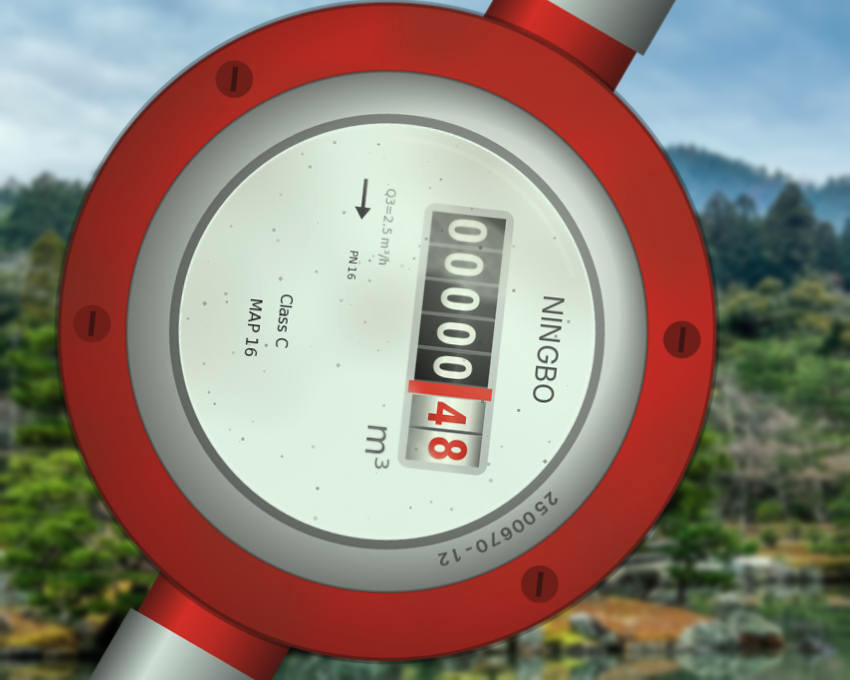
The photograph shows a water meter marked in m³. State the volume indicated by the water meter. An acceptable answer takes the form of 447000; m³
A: 0.48; m³
